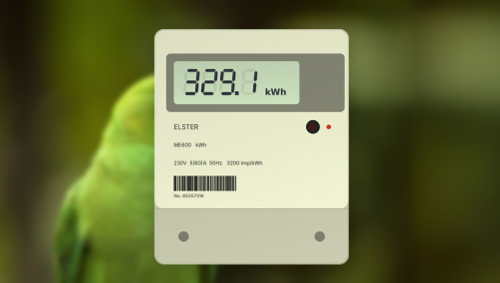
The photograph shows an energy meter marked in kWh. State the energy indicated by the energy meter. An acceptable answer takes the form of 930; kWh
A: 329.1; kWh
